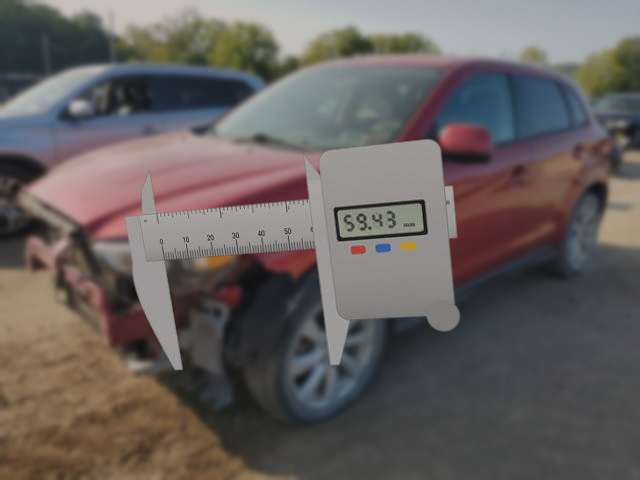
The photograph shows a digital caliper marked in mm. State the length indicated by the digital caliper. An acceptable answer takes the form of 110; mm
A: 59.43; mm
